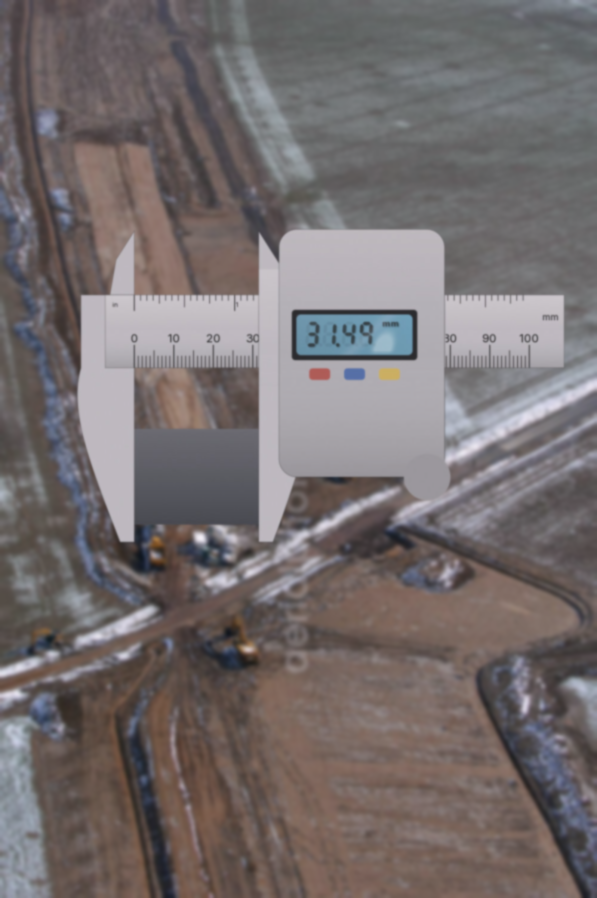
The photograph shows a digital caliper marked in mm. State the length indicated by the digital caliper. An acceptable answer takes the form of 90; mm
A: 31.49; mm
